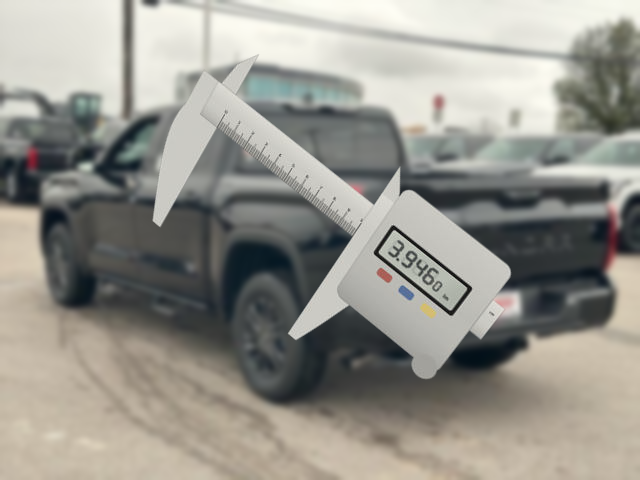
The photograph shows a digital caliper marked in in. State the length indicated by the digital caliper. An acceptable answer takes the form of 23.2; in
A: 3.9460; in
